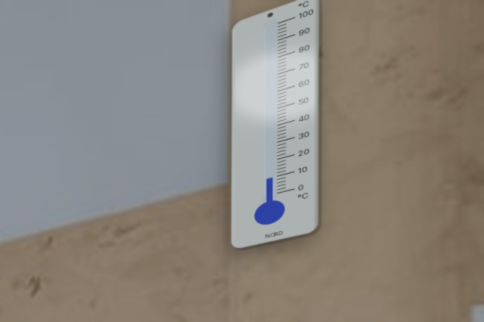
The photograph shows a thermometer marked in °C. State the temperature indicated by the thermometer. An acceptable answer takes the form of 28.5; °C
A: 10; °C
